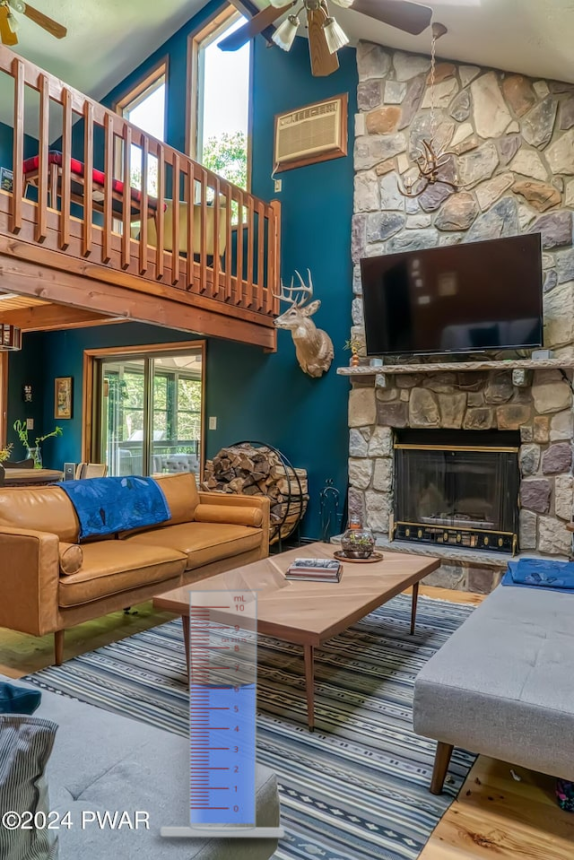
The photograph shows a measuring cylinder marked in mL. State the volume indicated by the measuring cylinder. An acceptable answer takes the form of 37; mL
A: 6; mL
